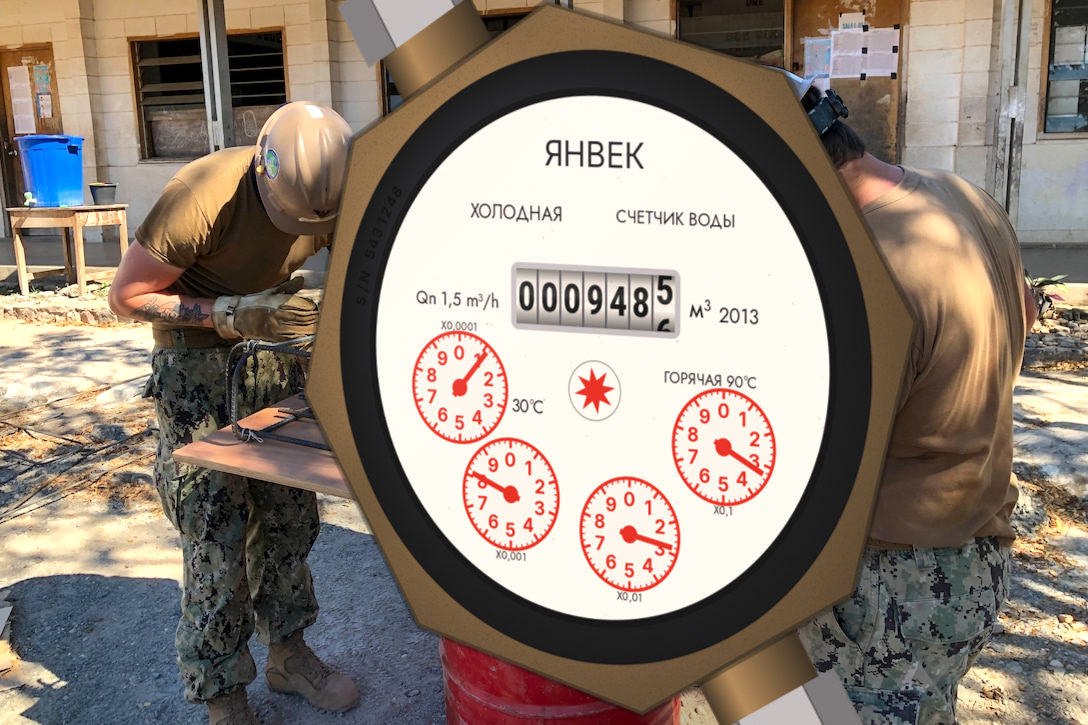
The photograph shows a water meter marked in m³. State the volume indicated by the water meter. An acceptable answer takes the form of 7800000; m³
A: 9485.3281; m³
